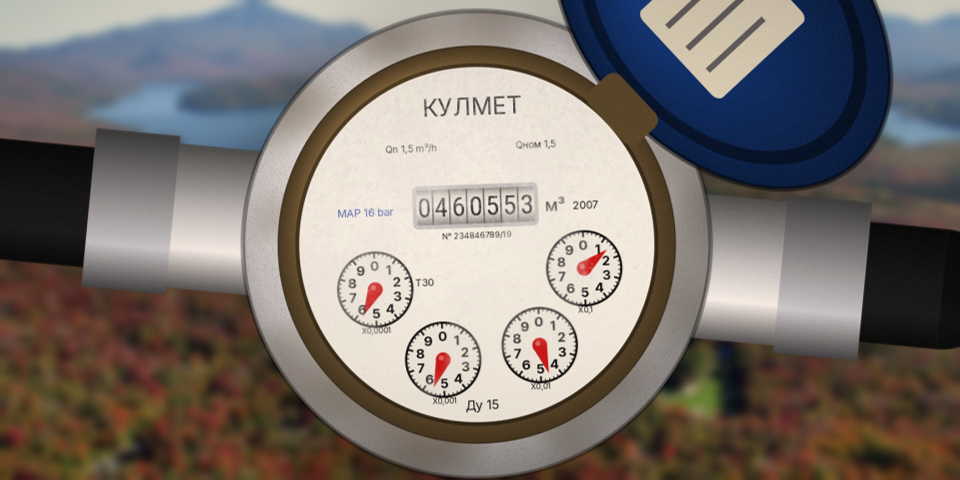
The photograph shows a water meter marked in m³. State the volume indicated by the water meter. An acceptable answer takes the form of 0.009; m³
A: 460553.1455; m³
